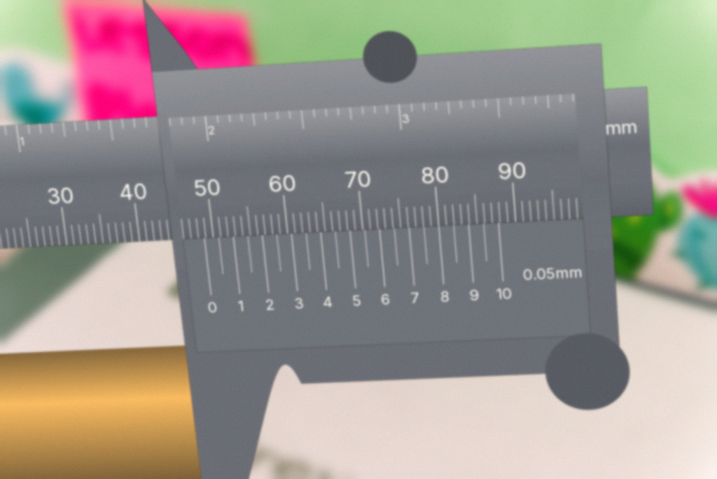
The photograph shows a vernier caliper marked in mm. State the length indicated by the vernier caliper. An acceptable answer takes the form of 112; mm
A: 48.8; mm
